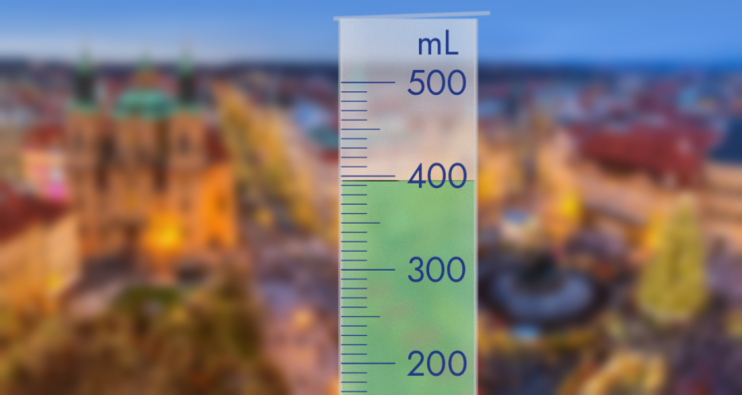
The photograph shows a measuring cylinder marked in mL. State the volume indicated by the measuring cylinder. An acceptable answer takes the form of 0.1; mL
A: 395; mL
